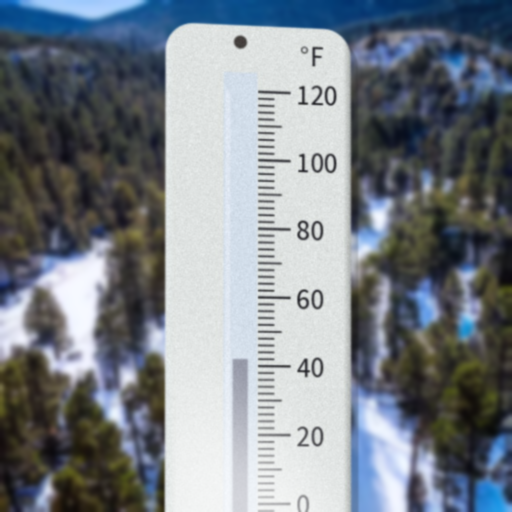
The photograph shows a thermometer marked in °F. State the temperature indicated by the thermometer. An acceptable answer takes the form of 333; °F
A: 42; °F
